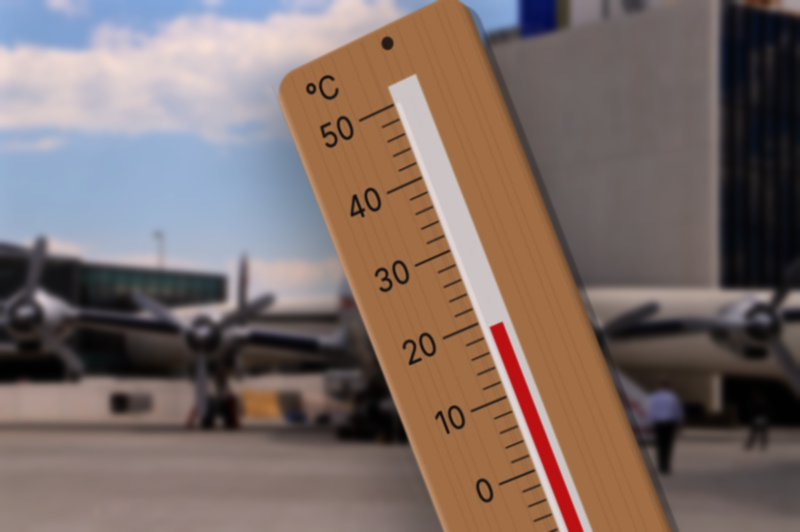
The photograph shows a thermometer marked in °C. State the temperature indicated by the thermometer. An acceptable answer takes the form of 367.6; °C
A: 19; °C
